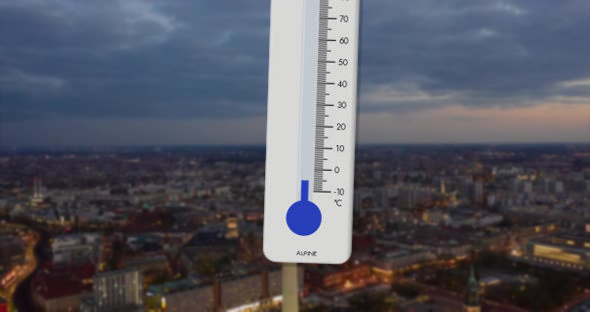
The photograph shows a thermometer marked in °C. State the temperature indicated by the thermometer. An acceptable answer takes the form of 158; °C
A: -5; °C
